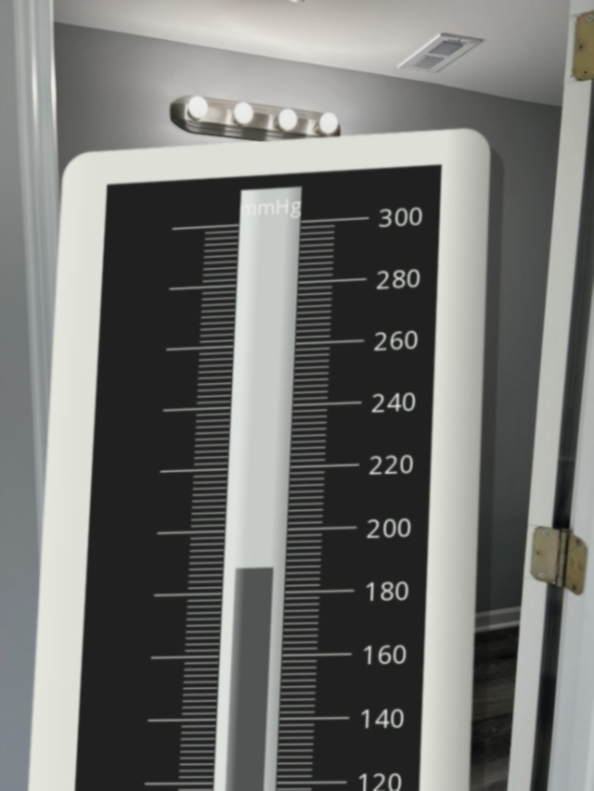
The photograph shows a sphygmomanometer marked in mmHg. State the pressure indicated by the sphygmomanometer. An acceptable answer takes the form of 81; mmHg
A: 188; mmHg
